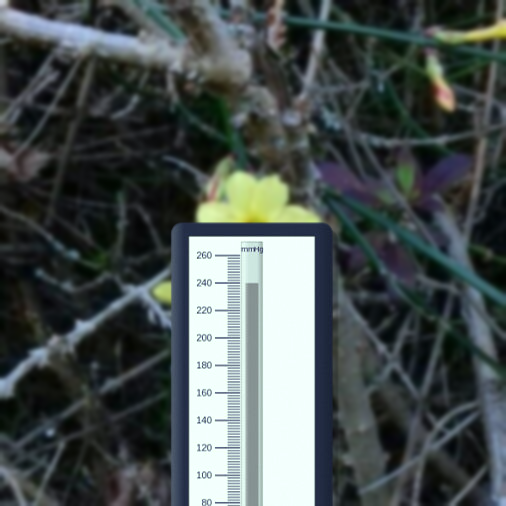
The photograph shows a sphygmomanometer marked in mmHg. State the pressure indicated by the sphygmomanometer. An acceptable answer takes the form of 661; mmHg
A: 240; mmHg
